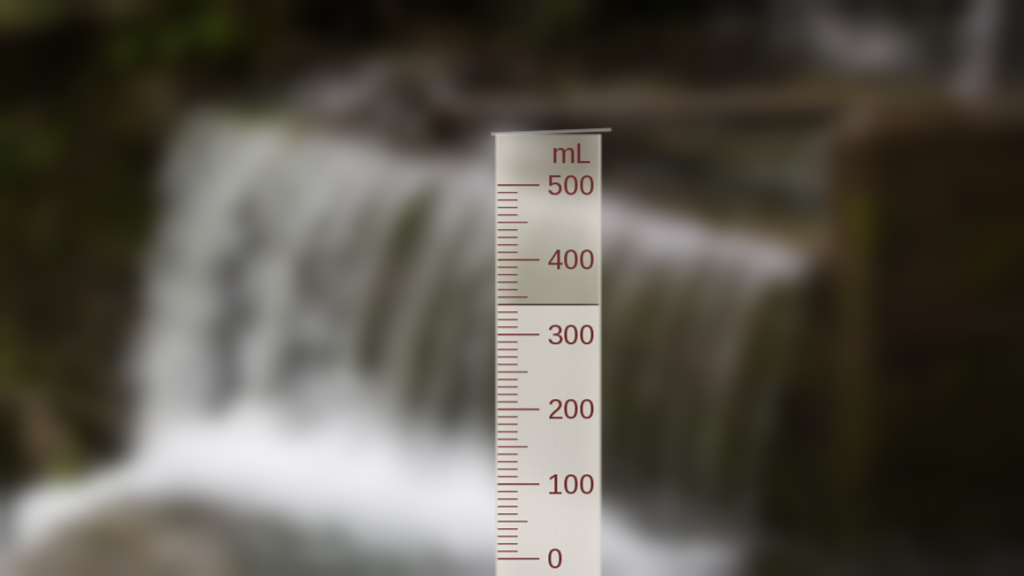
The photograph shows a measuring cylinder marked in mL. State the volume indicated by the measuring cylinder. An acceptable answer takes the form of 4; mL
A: 340; mL
